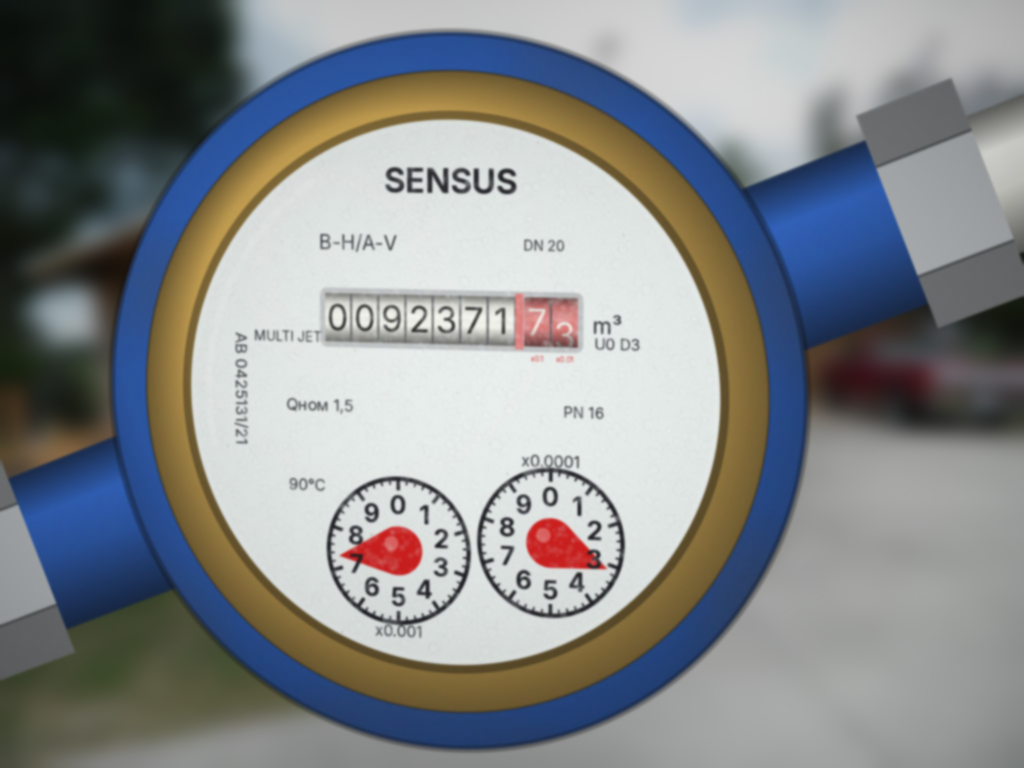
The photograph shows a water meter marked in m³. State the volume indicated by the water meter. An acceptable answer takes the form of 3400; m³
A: 92371.7273; m³
